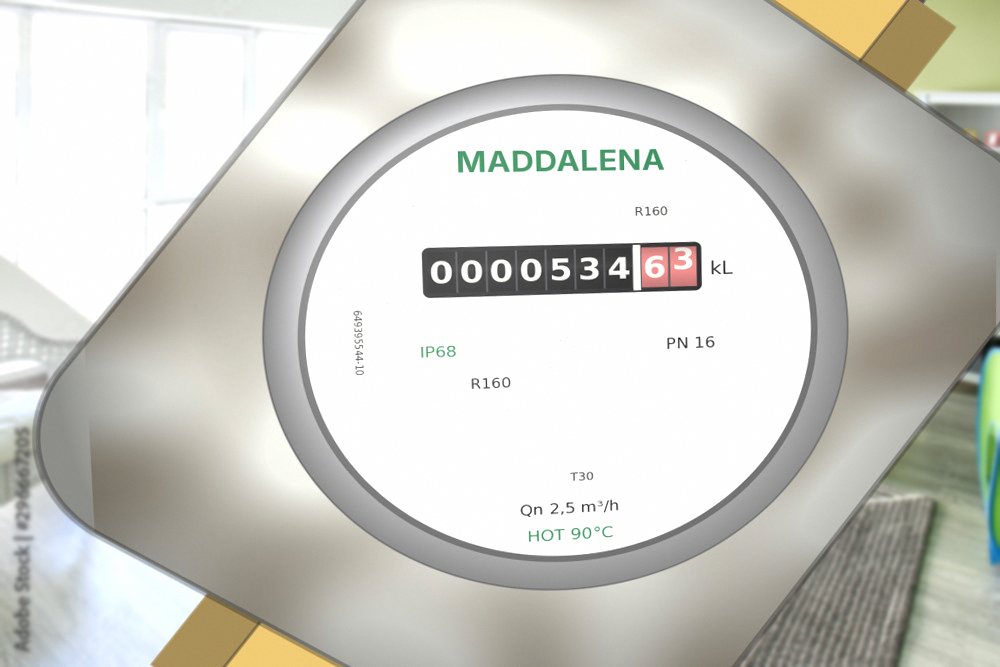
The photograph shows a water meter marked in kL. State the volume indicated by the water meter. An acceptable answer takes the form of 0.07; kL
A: 534.63; kL
